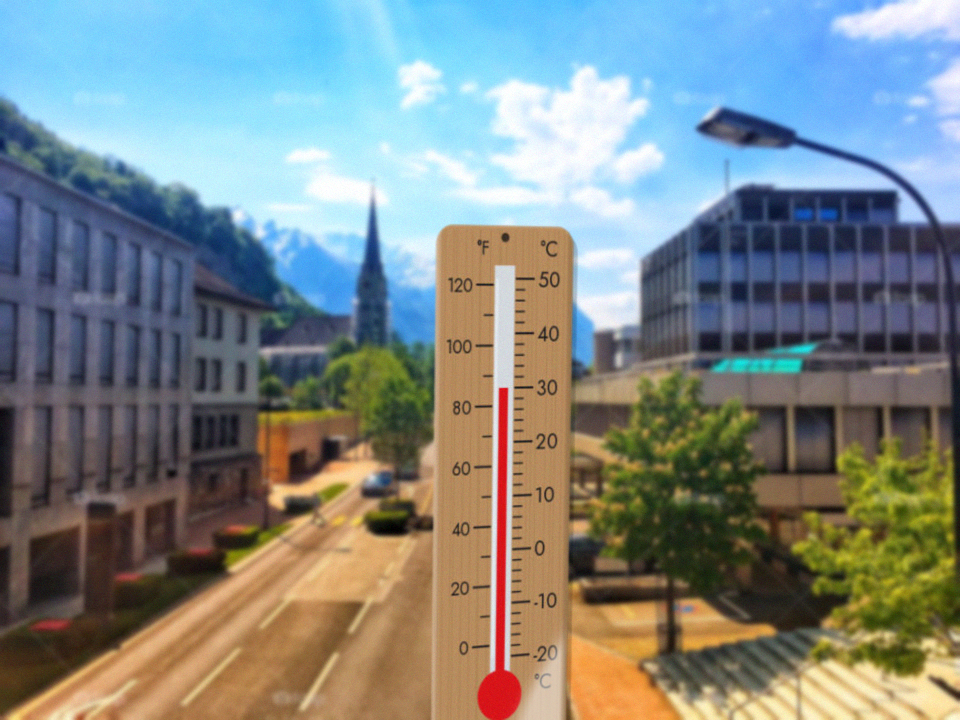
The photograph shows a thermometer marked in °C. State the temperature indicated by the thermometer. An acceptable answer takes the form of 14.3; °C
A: 30; °C
